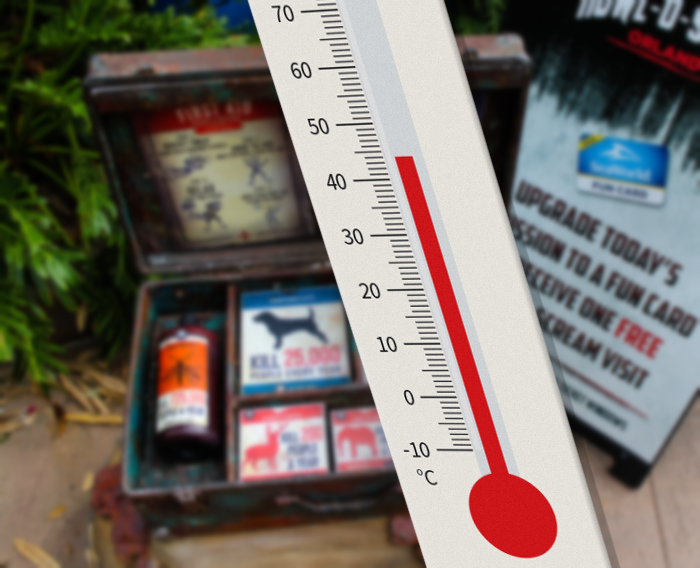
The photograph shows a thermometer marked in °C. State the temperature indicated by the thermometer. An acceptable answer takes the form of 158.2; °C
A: 44; °C
